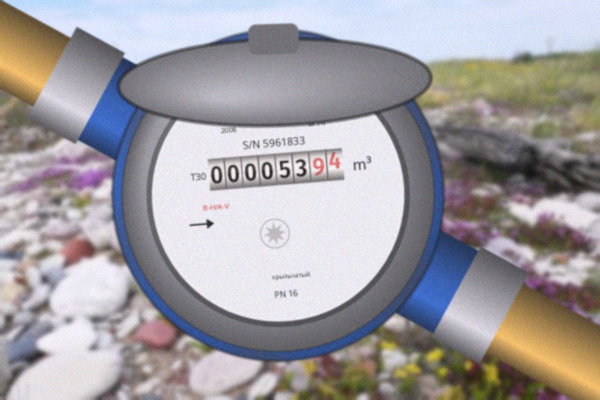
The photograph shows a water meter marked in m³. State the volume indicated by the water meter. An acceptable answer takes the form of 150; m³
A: 53.94; m³
